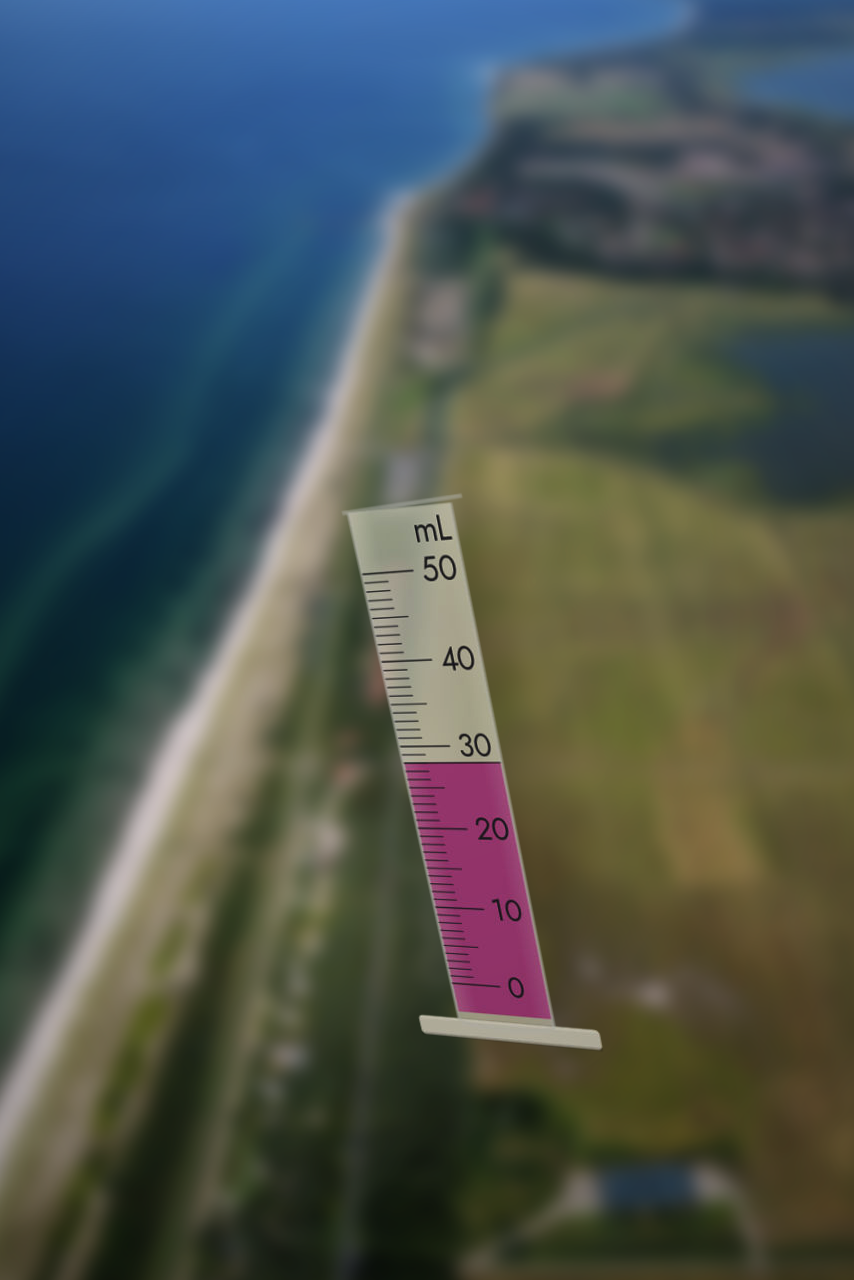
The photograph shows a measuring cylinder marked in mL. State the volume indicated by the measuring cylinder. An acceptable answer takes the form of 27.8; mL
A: 28; mL
